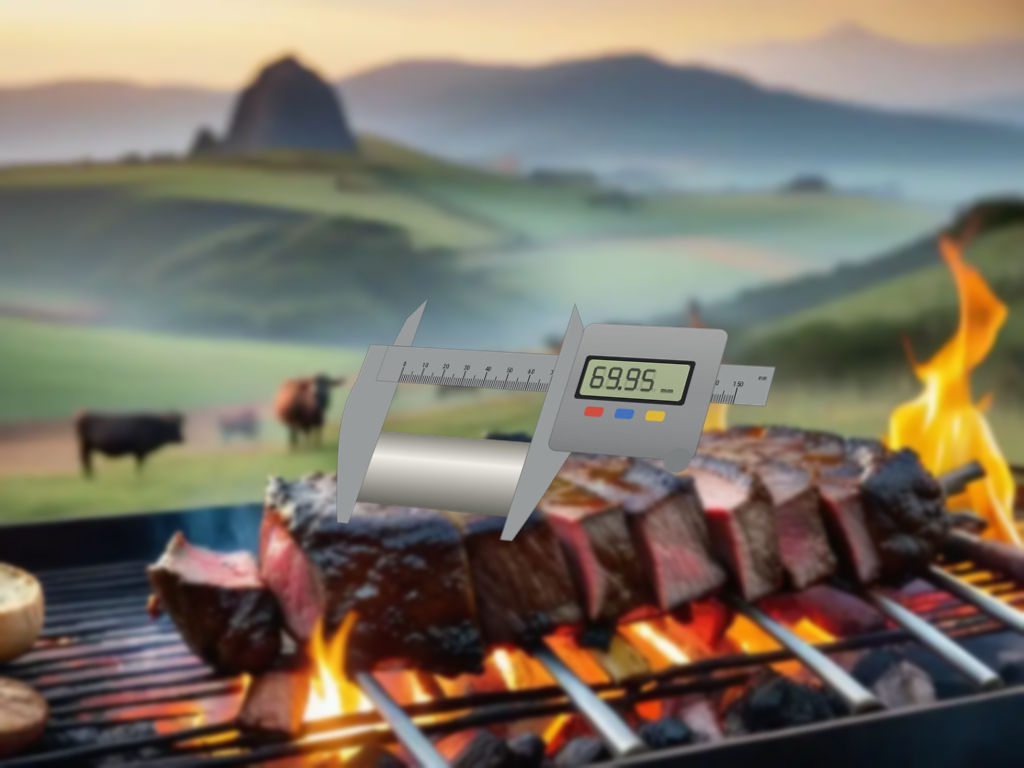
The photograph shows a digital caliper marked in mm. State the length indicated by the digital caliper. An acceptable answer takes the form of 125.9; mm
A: 69.95; mm
